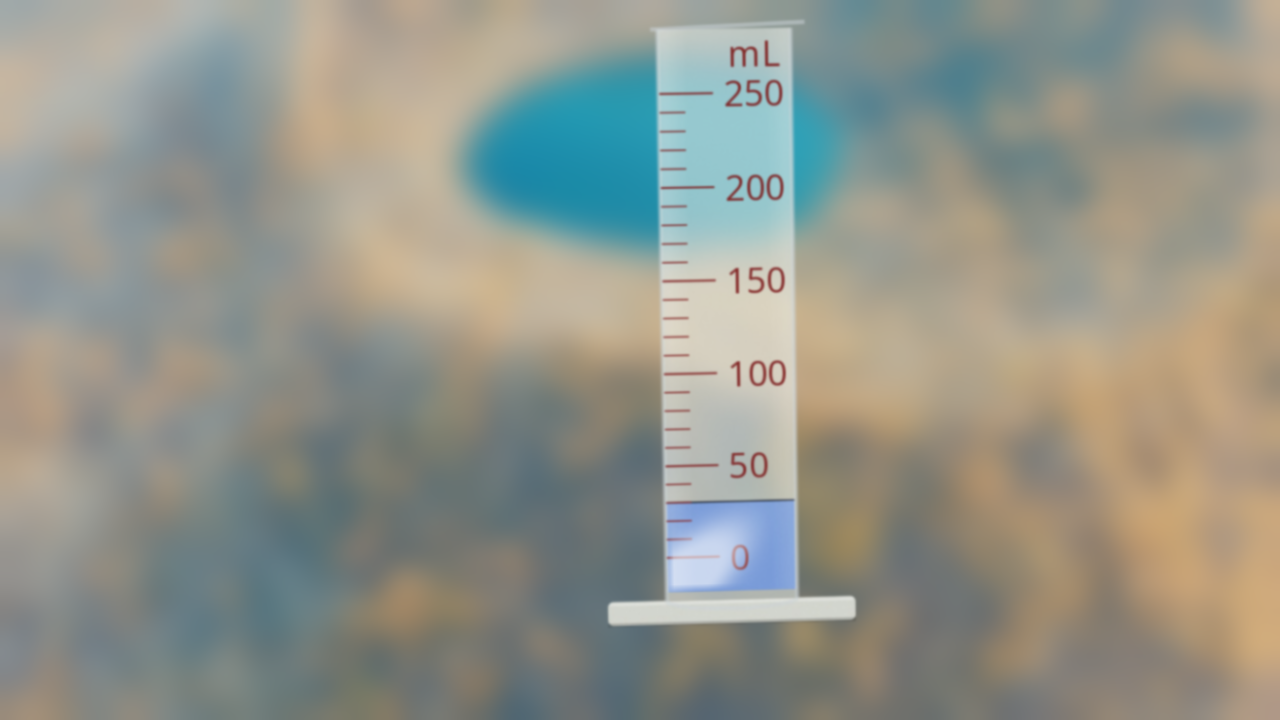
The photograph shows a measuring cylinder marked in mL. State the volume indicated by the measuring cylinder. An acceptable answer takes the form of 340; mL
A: 30; mL
